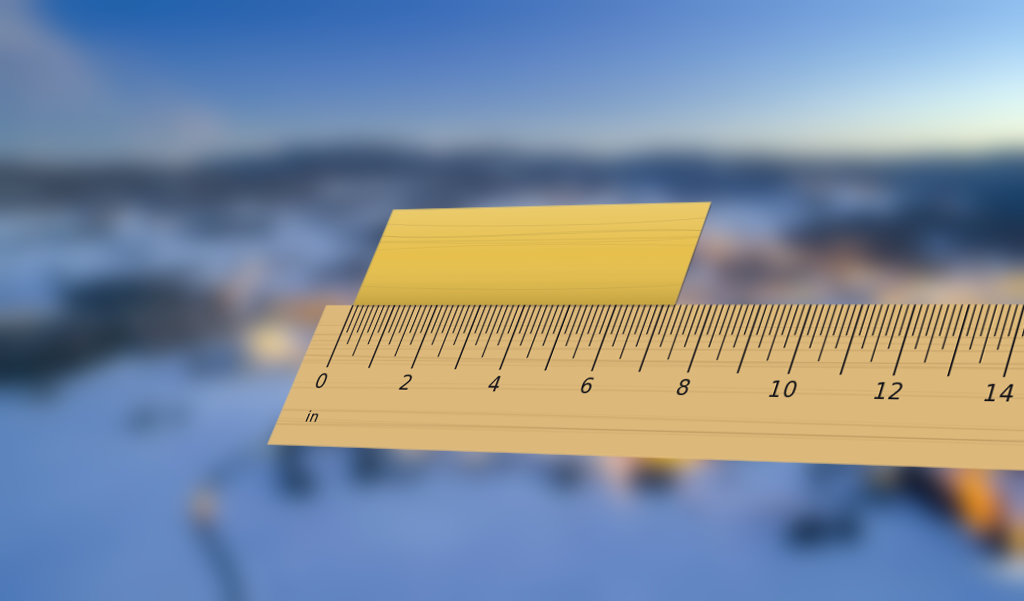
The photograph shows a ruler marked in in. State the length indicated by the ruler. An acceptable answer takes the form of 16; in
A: 7.25; in
